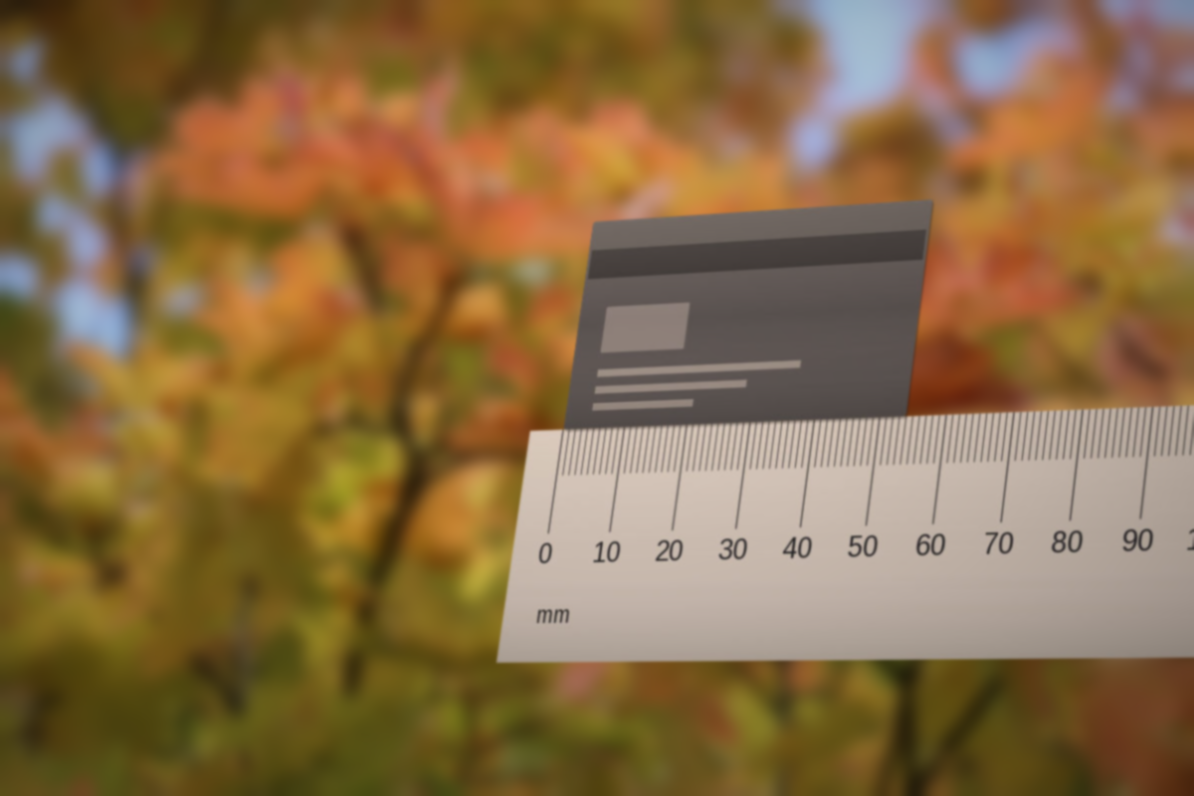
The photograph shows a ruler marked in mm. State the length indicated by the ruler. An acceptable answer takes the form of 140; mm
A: 54; mm
